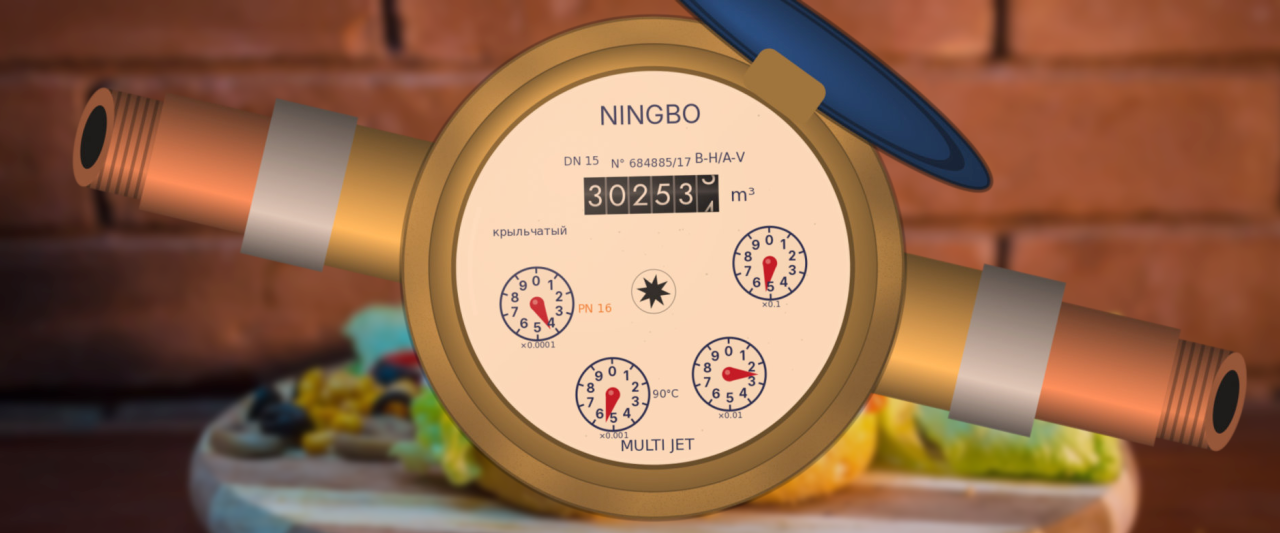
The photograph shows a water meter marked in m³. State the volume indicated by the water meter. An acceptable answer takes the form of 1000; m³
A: 302533.5254; m³
